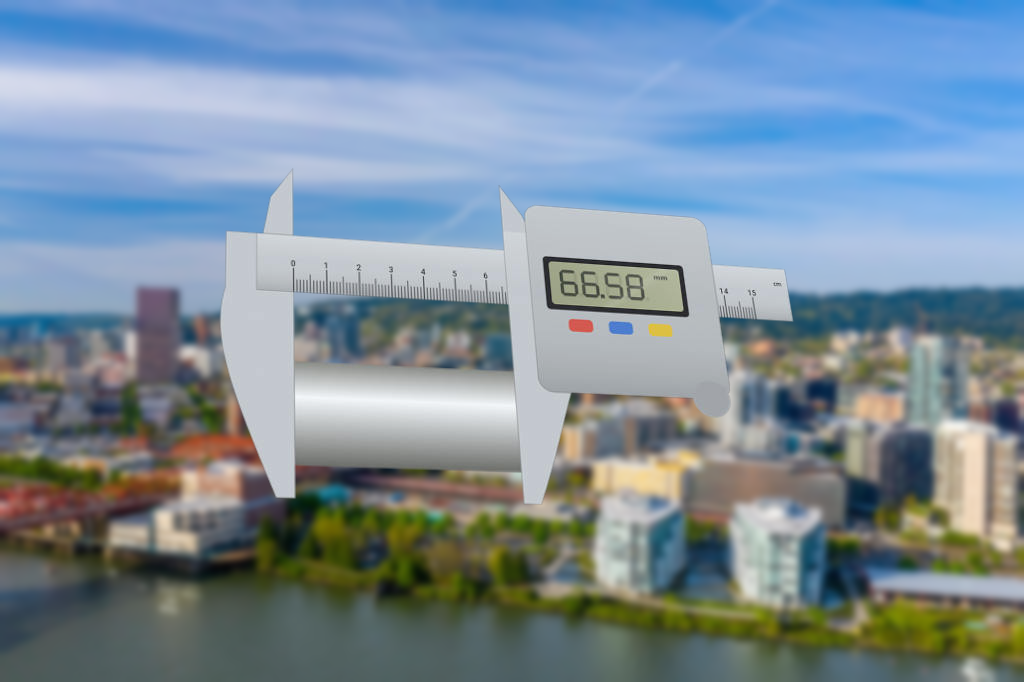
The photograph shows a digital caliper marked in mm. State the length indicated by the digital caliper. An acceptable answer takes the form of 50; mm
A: 66.58; mm
